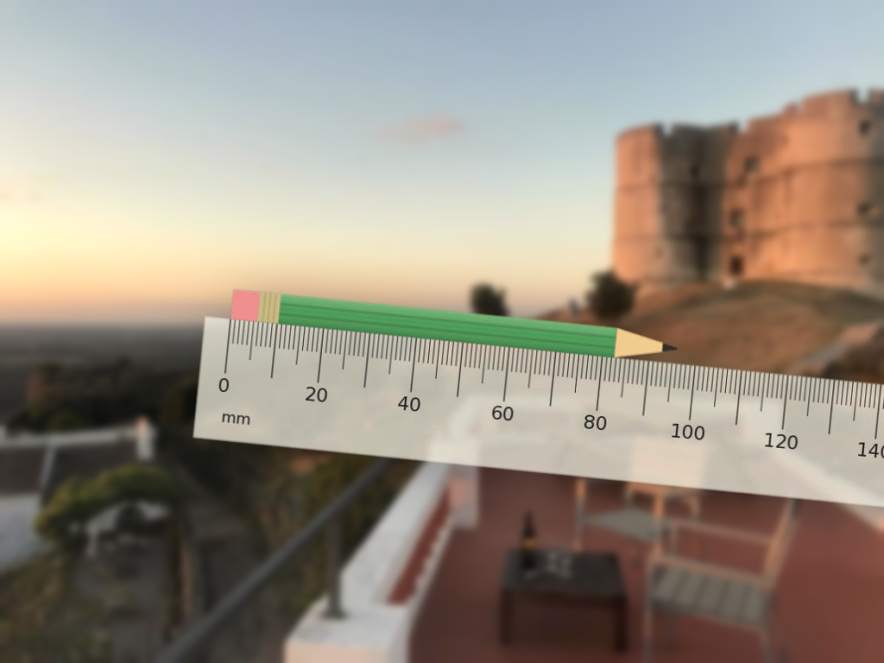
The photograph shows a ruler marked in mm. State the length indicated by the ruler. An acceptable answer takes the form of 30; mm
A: 96; mm
